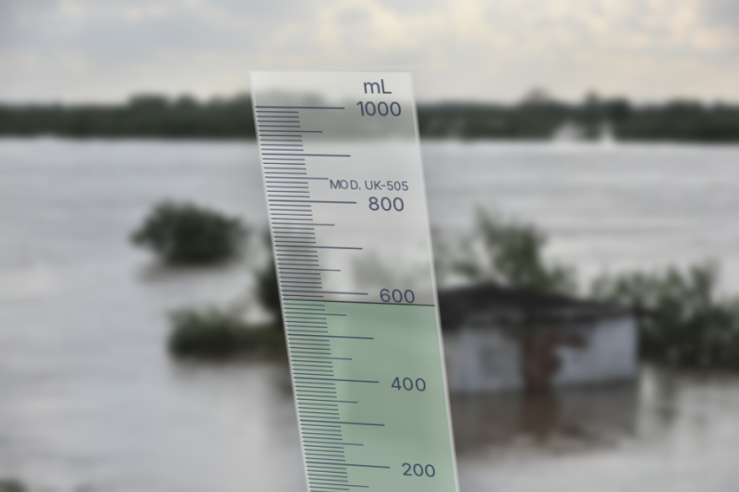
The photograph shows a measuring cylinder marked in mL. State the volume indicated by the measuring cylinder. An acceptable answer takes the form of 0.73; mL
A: 580; mL
